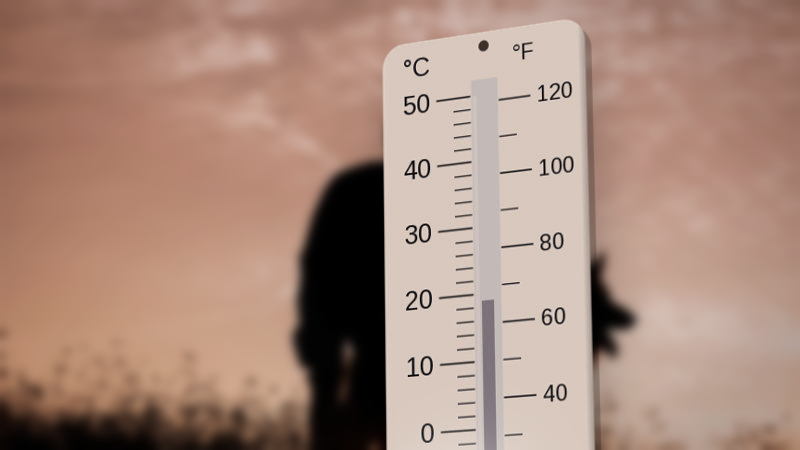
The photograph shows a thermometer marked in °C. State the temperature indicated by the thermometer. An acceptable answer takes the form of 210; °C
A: 19; °C
